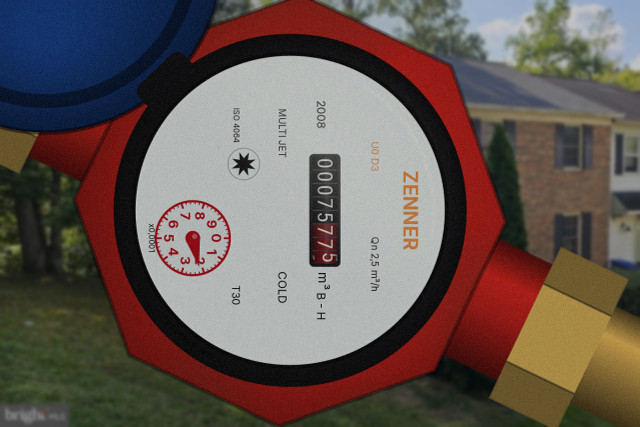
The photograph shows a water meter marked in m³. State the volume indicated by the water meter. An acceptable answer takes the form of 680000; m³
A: 75.7752; m³
